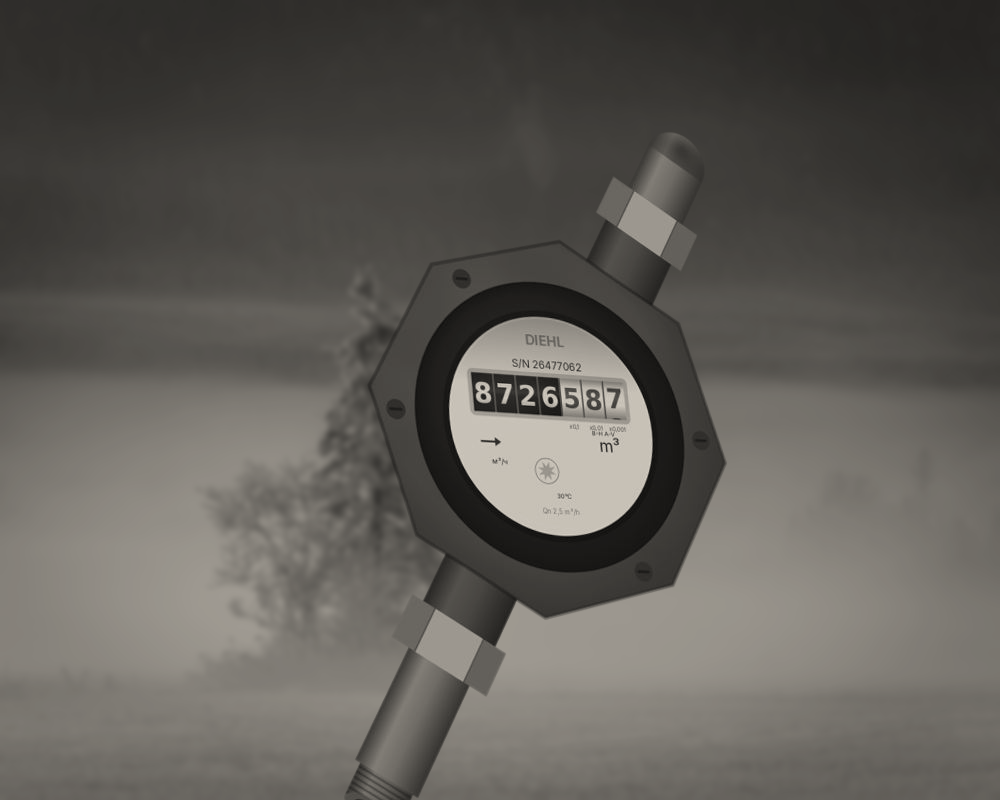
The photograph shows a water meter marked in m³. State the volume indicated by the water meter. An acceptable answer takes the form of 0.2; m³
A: 8726.587; m³
